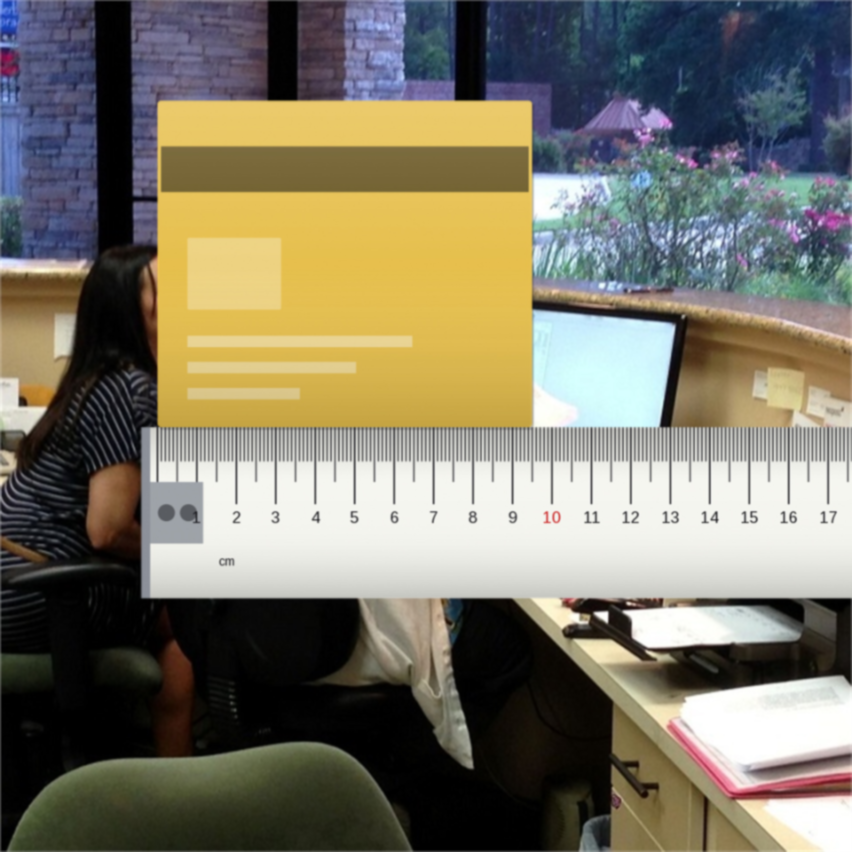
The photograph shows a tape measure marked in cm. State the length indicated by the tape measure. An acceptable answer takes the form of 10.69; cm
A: 9.5; cm
